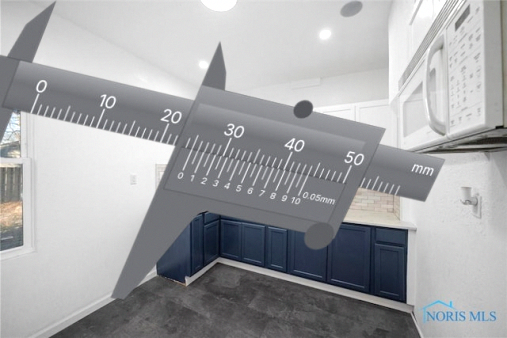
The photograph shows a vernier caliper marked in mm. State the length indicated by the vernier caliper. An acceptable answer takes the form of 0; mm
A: 25.0; mm
